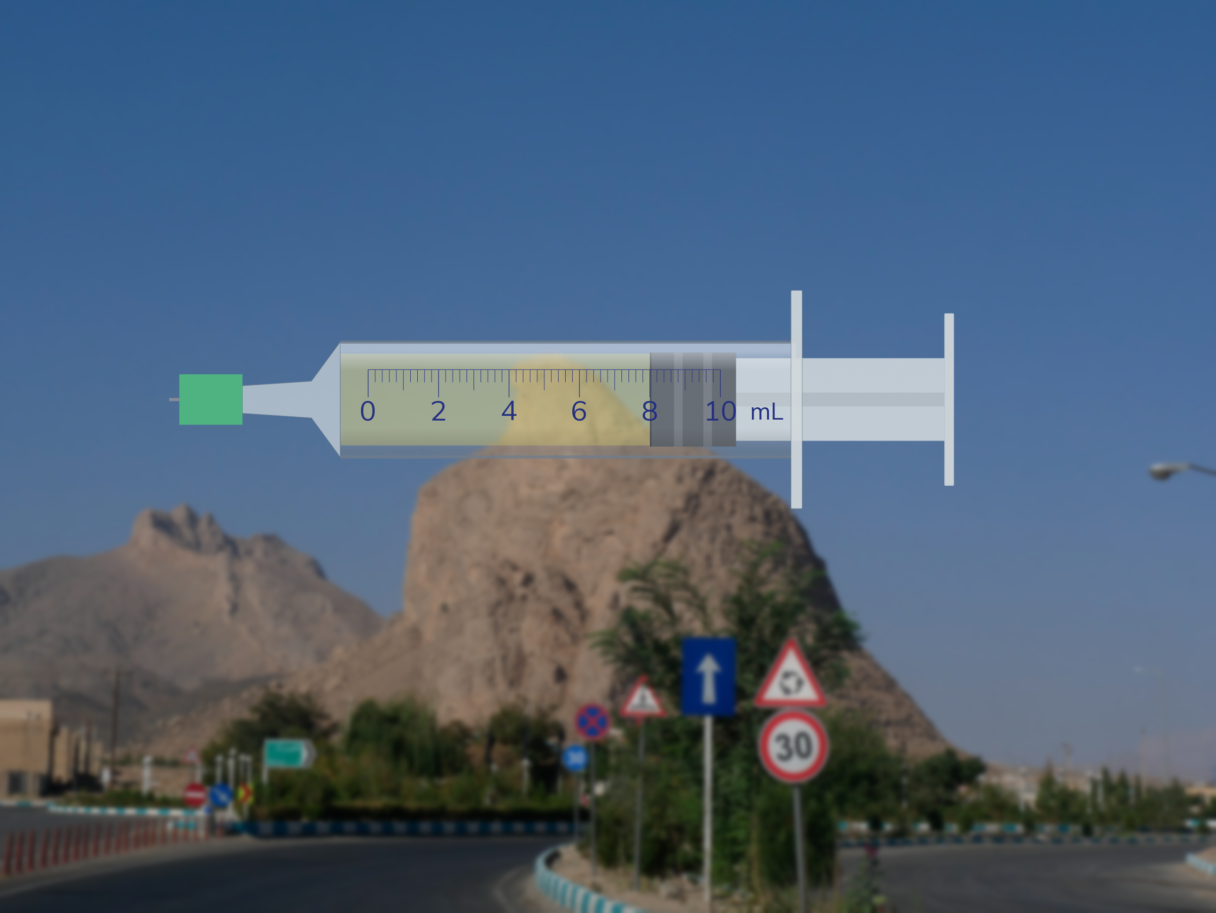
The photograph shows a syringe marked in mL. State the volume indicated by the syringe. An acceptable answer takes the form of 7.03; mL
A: 8; mL
